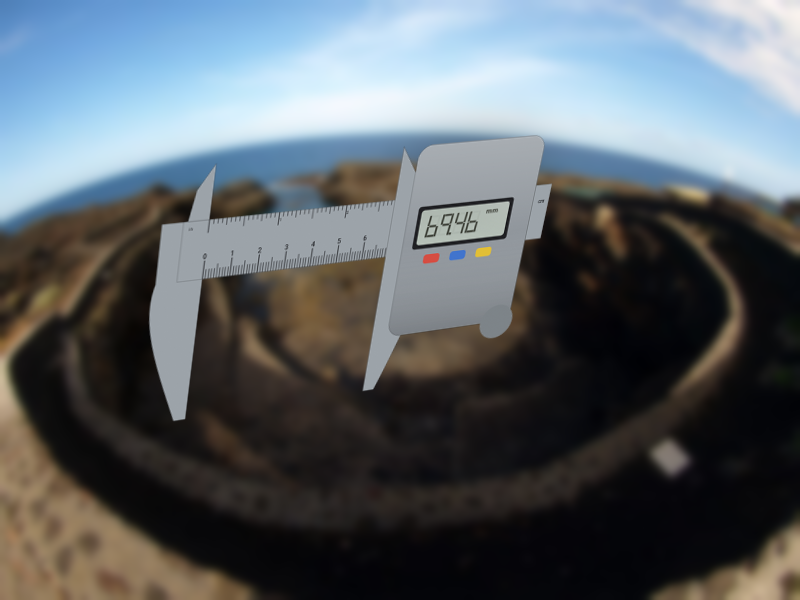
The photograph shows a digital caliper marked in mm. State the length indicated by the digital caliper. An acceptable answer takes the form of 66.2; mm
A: 69.46; mm
